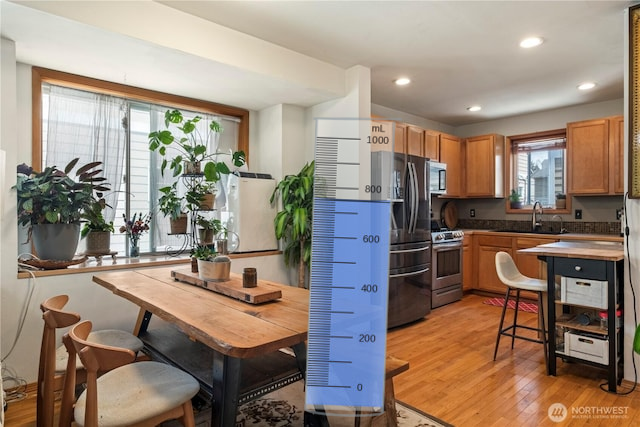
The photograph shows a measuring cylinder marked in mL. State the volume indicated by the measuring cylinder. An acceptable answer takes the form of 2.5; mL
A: 750; mL
